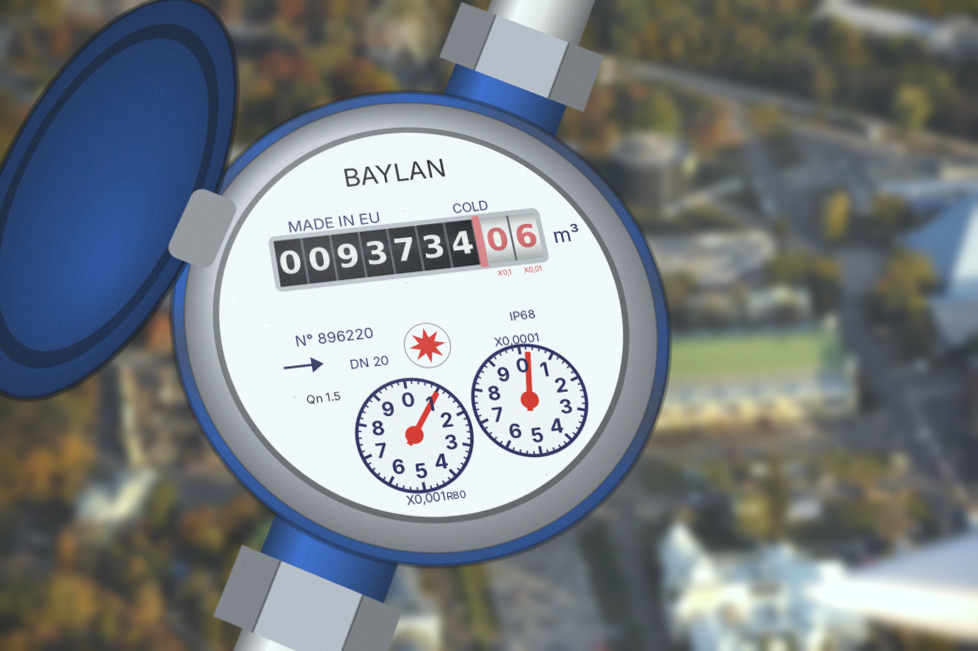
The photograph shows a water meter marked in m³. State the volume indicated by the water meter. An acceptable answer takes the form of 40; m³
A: 93734.0610; m³
